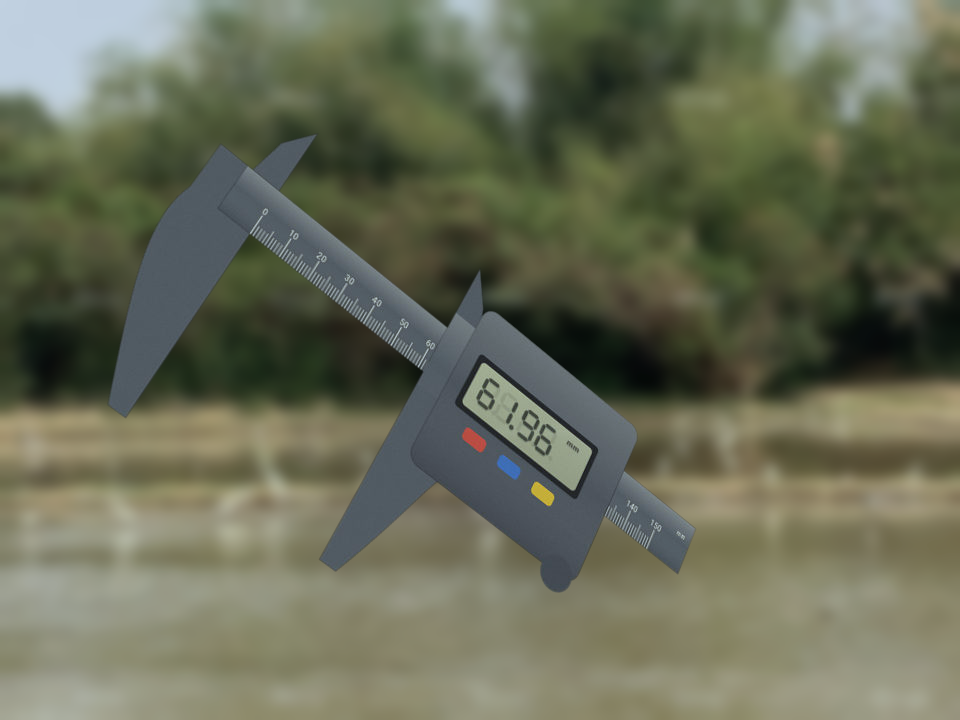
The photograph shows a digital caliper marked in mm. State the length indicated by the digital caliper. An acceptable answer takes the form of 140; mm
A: 61.96; mm
